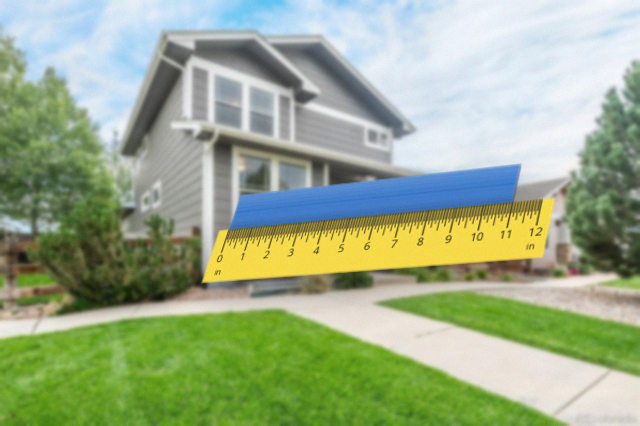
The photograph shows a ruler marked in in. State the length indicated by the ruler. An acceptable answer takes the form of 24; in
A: 11; in
